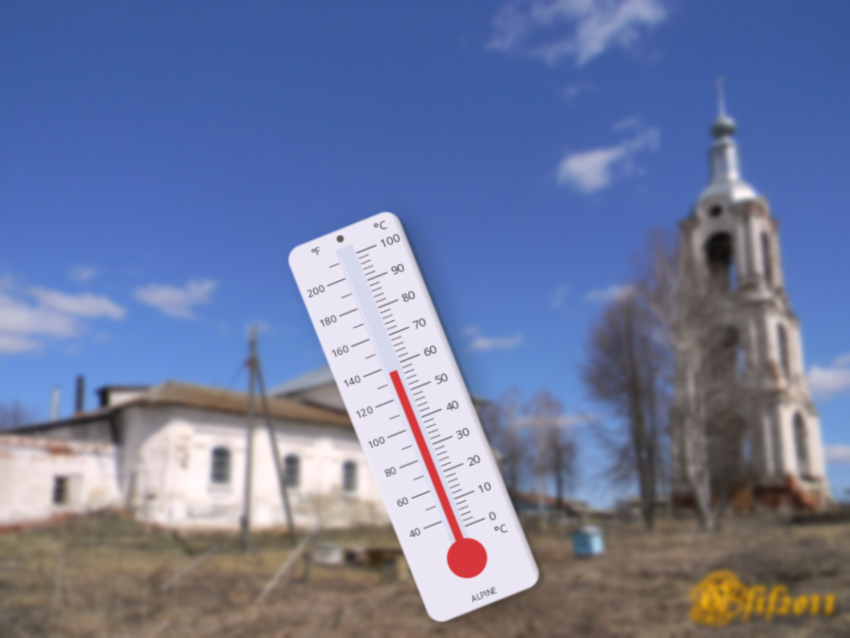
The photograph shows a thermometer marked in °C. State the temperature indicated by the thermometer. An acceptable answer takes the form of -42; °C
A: 58; °C
